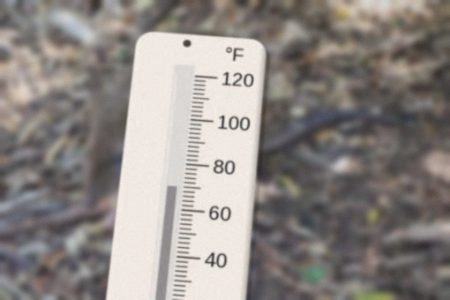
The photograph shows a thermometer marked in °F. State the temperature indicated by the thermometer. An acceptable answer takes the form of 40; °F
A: 70; °F
